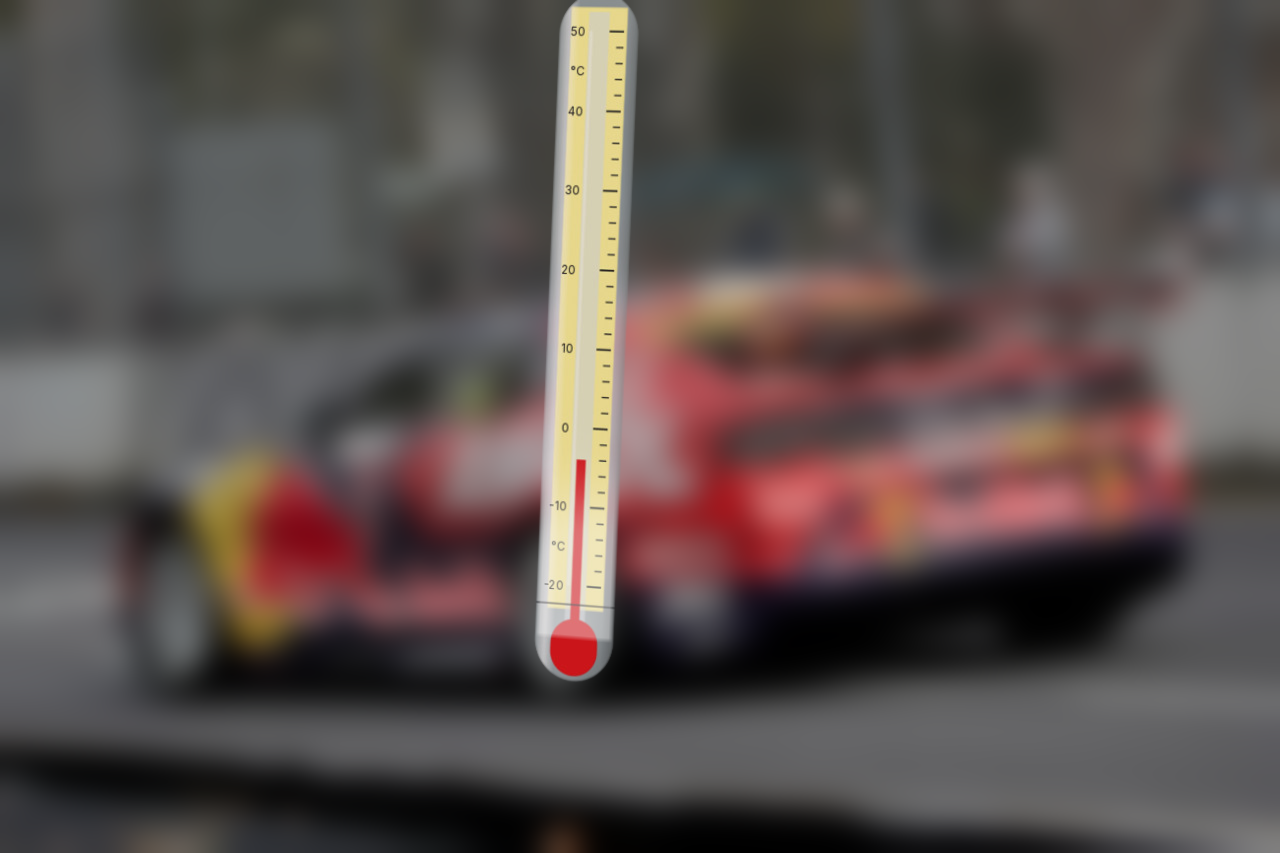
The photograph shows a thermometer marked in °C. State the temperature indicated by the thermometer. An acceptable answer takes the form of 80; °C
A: -4; °C
